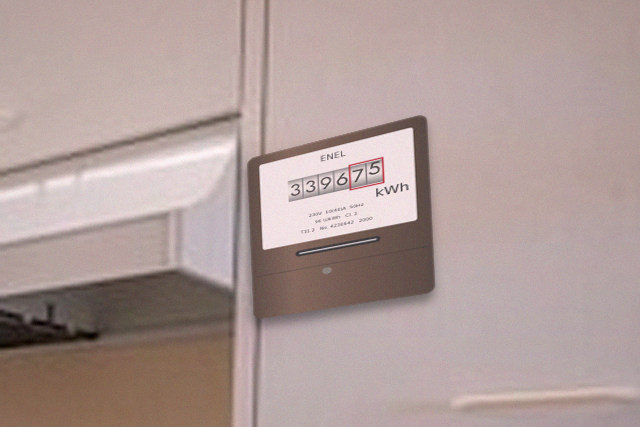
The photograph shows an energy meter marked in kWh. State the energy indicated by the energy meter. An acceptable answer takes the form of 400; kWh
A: 3396.75; kWh
